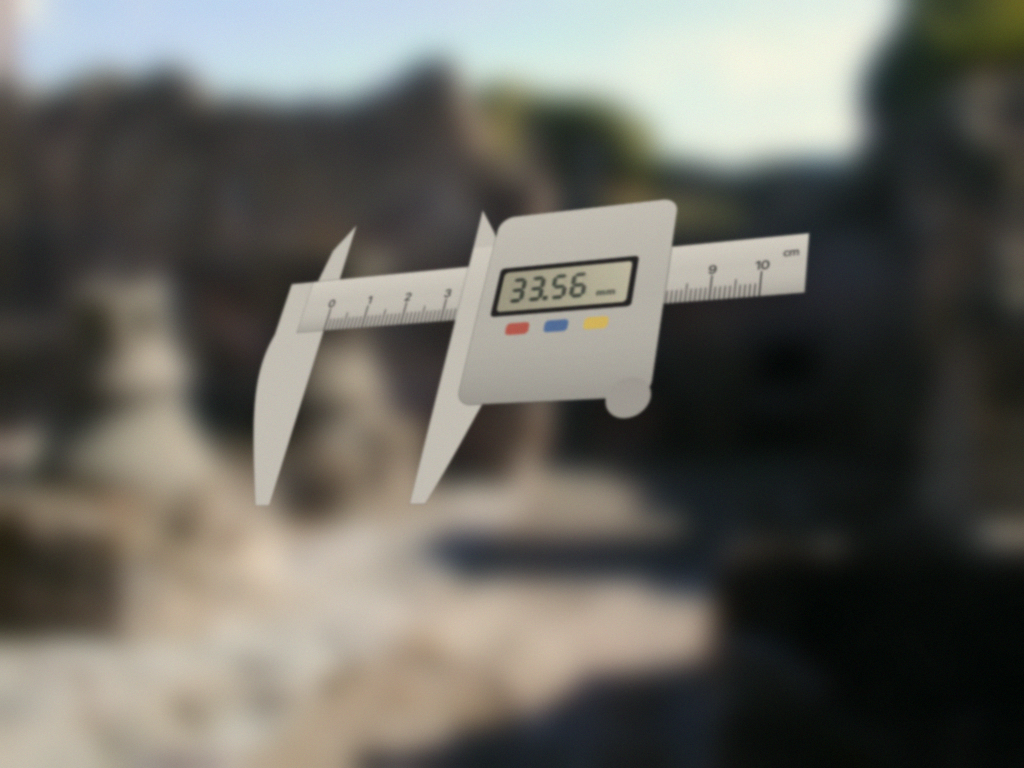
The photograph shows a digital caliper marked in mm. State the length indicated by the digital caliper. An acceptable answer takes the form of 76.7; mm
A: 33.56; mm
